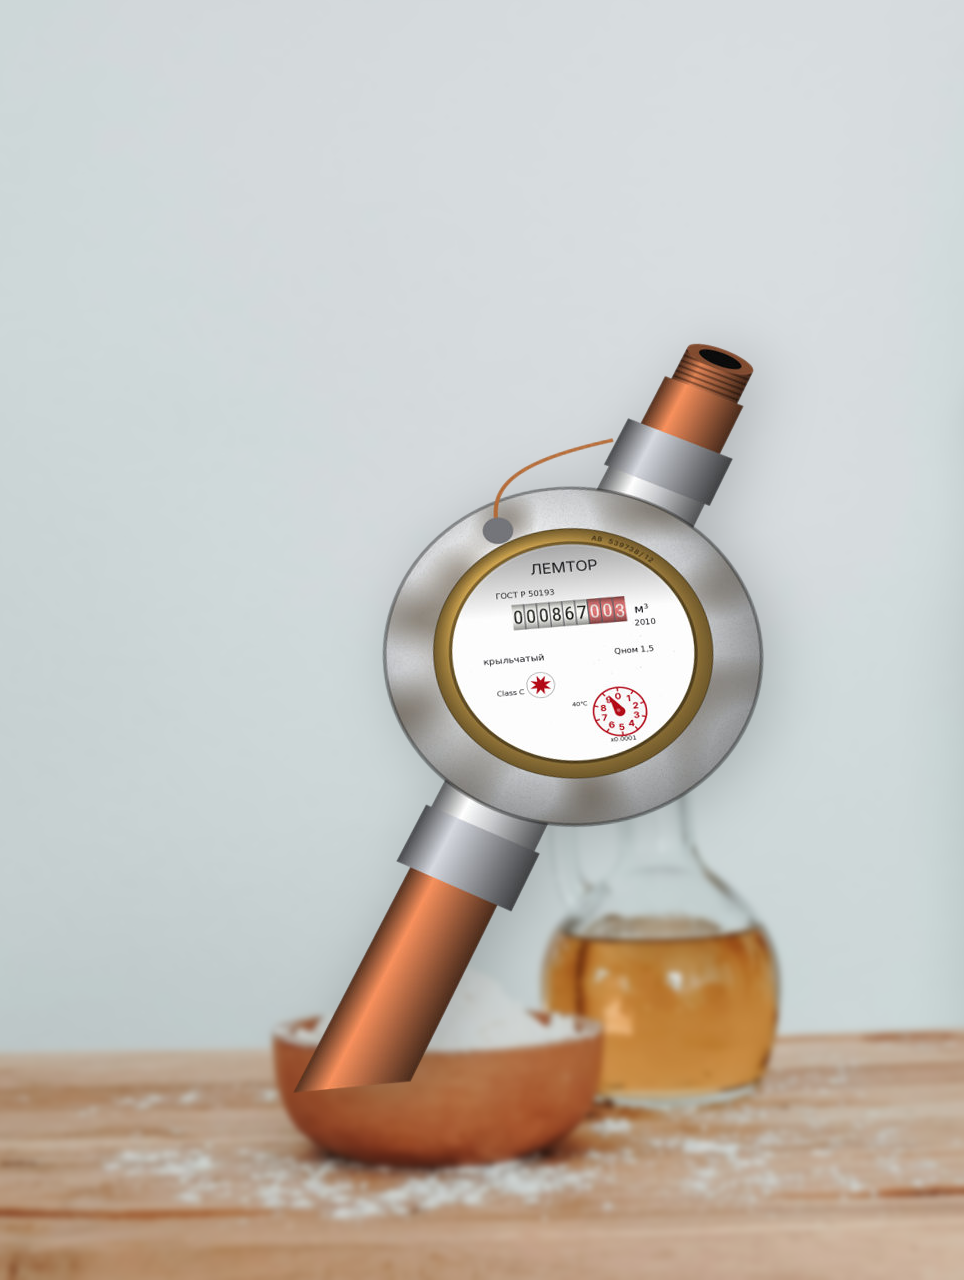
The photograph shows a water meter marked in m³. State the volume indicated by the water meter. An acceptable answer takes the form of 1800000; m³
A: 867.0029; m³
